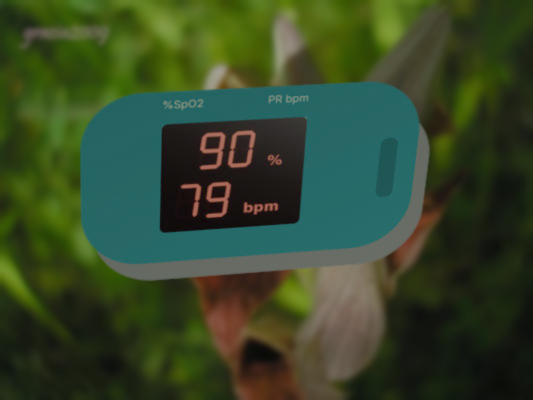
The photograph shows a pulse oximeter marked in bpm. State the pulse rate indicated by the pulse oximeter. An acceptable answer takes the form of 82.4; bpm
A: 79; bpm
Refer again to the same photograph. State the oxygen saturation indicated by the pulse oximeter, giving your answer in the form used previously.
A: 90; %
